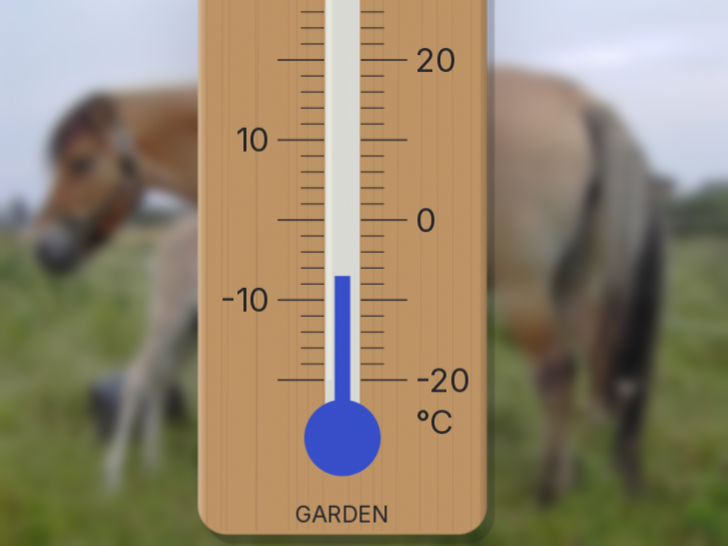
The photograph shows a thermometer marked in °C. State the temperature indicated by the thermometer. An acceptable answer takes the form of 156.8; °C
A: -7; °C
